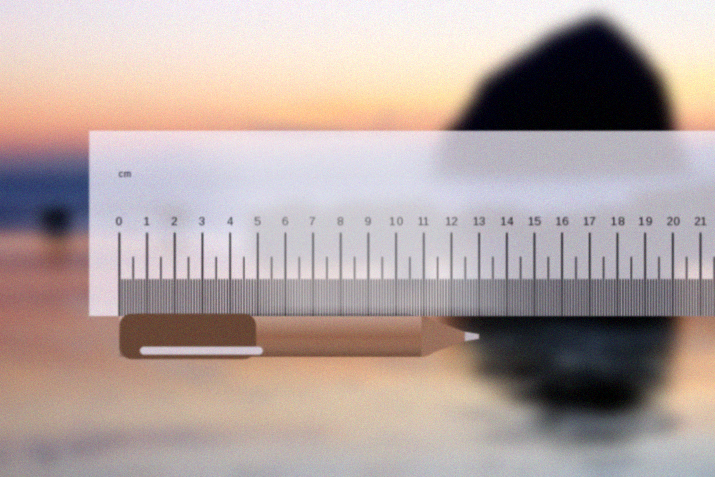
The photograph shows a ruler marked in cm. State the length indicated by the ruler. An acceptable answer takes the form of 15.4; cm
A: 13; cm
